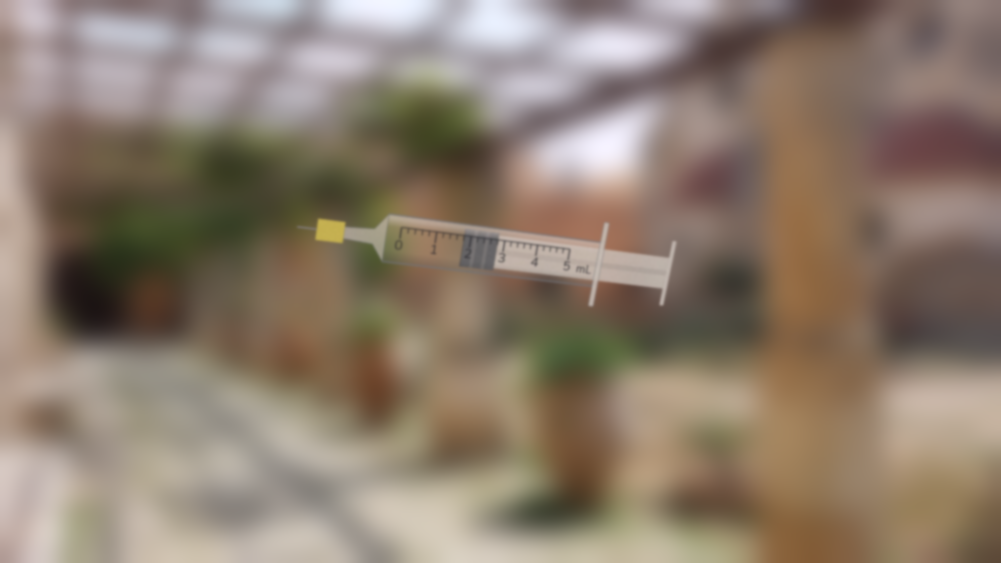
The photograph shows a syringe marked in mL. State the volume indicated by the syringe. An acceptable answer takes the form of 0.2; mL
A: 1.8; mL
